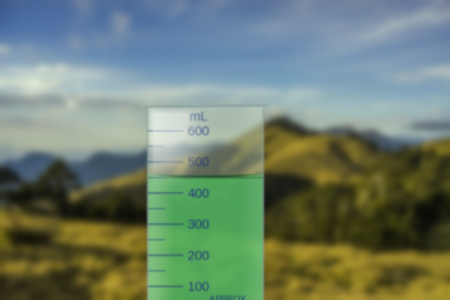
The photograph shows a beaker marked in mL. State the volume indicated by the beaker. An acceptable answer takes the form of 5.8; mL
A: 450; mL
